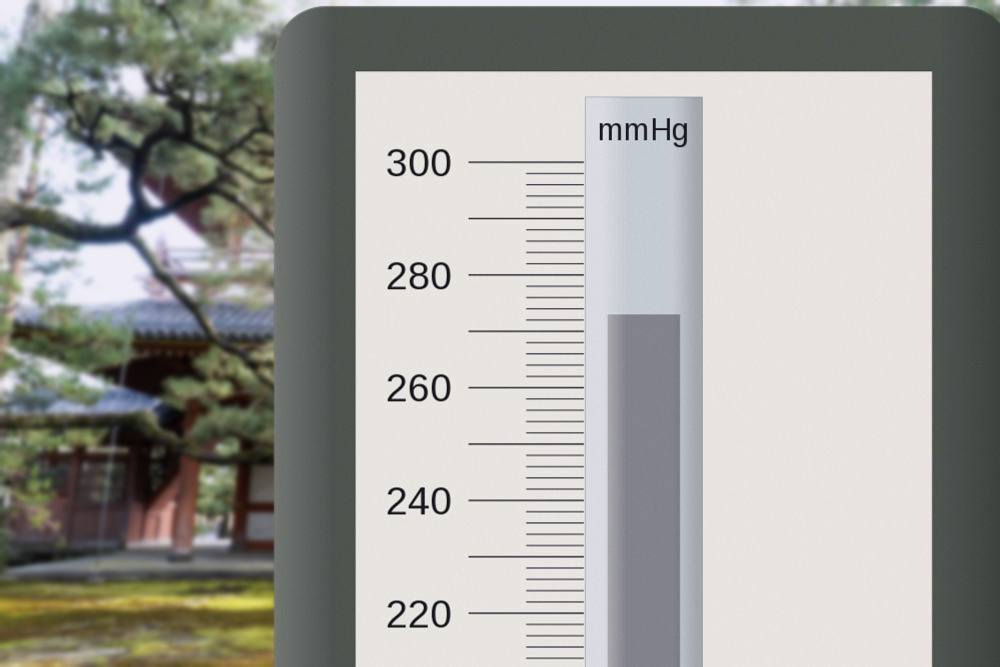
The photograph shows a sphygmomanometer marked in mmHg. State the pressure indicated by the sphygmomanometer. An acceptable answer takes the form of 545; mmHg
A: 273; mmHg
